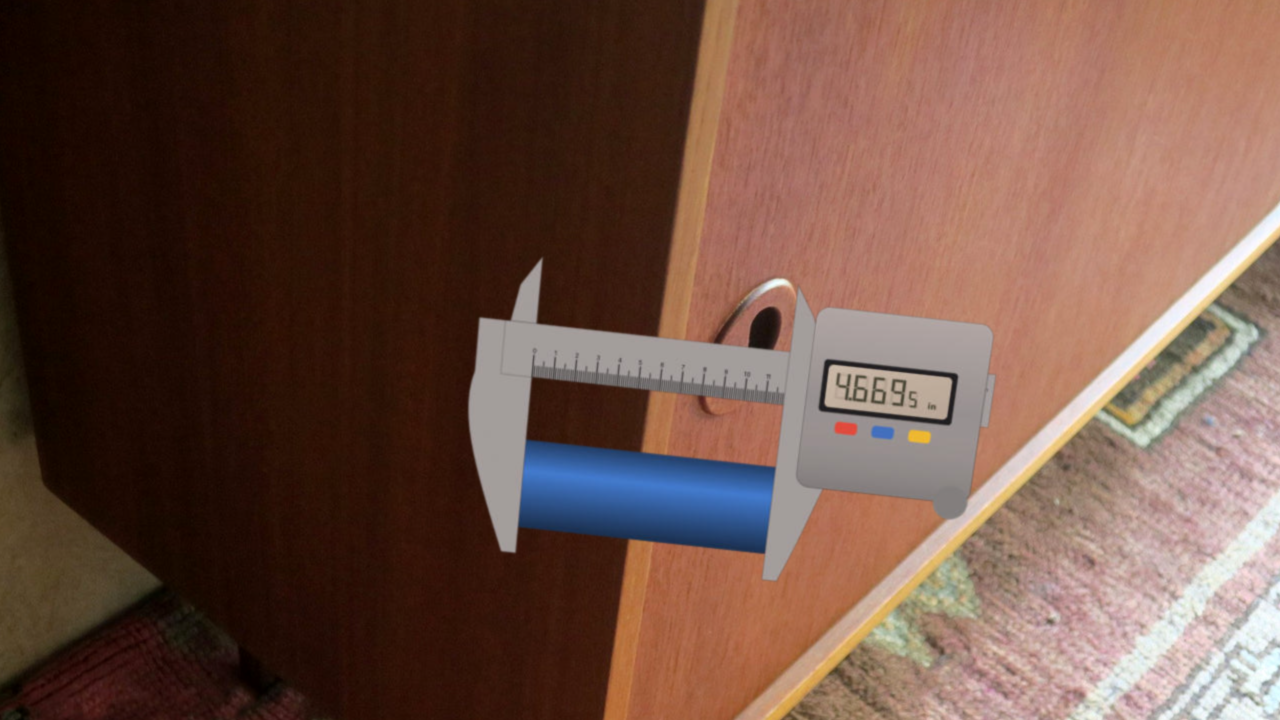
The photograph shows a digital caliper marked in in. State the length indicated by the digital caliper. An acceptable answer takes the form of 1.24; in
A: 4.6695; in
